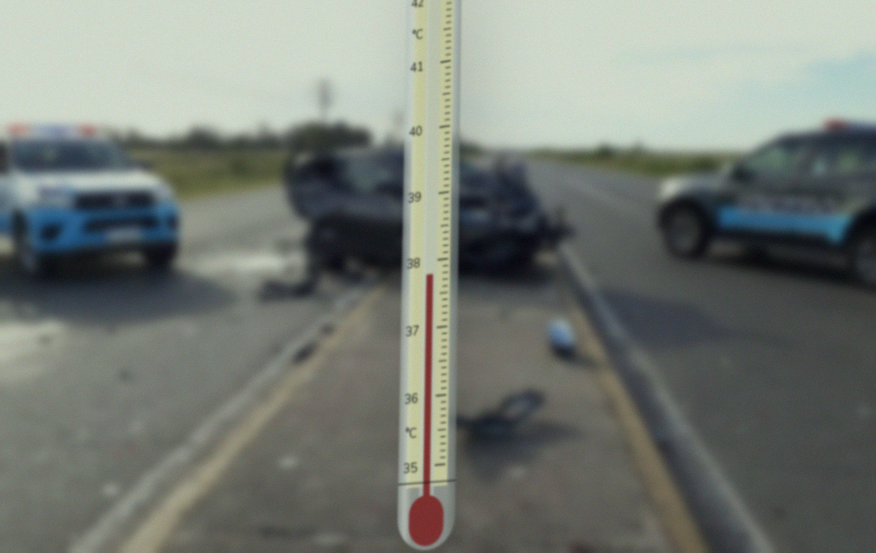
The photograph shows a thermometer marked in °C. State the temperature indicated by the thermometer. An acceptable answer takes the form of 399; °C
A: 37.8; °C
